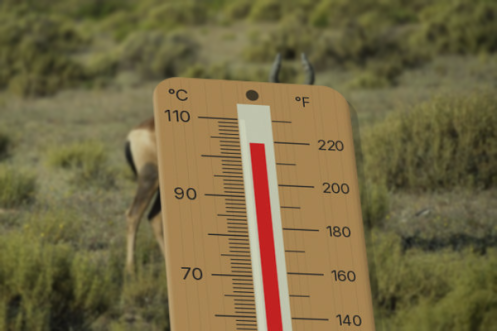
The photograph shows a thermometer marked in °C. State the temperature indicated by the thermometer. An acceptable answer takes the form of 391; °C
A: 104; °C
